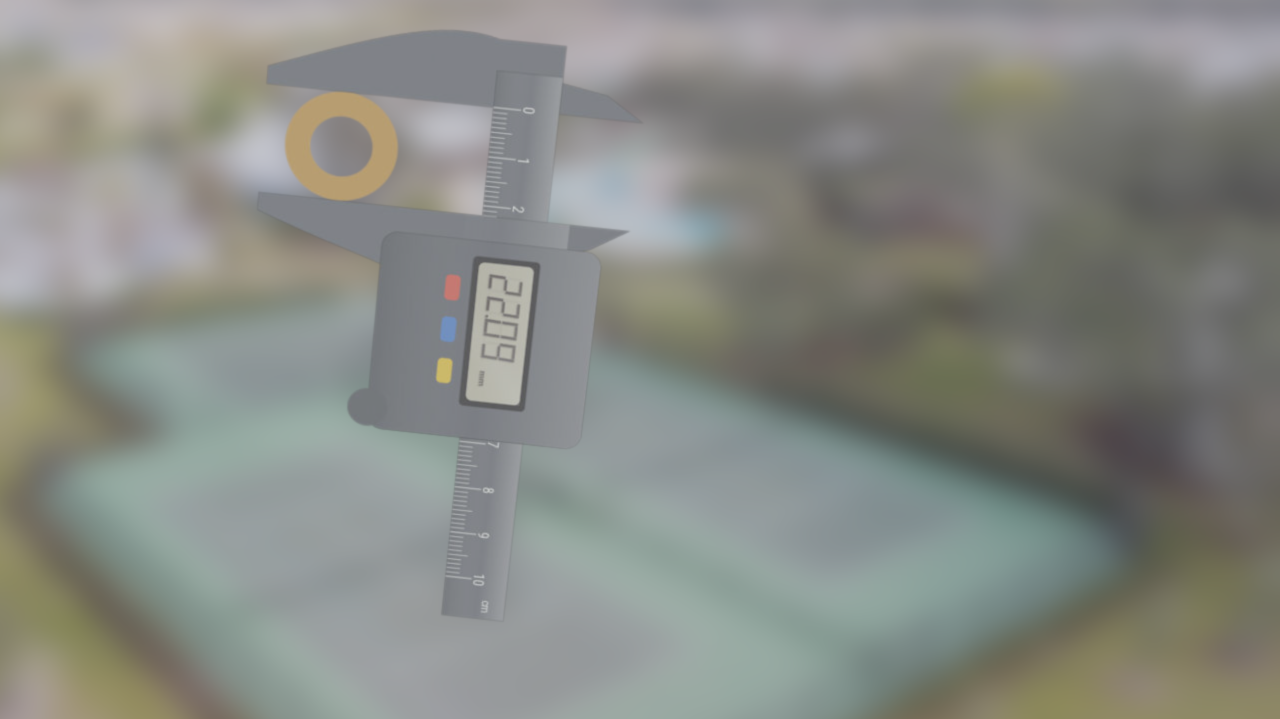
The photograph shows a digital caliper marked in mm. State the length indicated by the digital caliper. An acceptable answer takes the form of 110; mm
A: 22.09; mm
